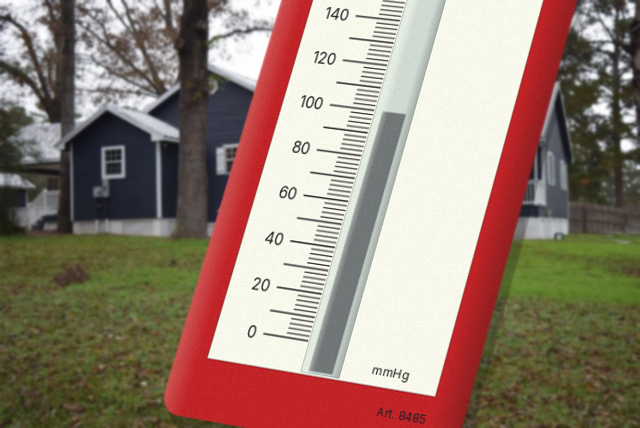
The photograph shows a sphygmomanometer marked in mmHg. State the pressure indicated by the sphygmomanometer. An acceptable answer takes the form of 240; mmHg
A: 100; mmHg
